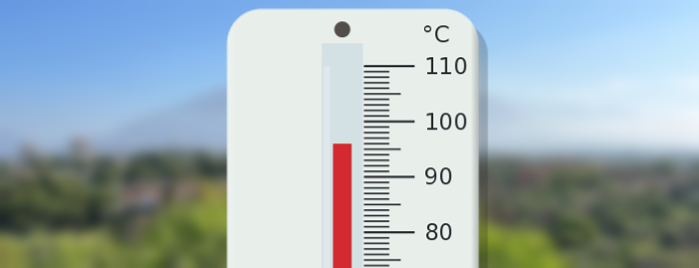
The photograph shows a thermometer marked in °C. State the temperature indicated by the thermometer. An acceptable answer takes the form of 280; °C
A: 96; °C
